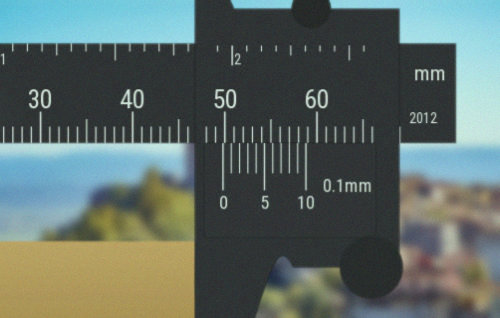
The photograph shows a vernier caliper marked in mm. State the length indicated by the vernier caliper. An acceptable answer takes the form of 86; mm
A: 49.8; mm
